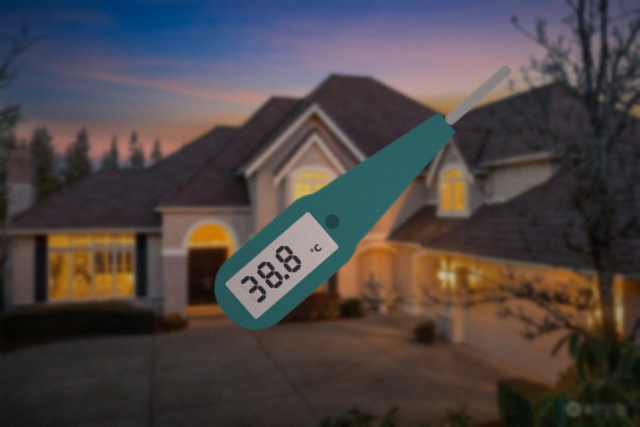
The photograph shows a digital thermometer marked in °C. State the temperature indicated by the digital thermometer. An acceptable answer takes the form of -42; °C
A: 38.8; °C
